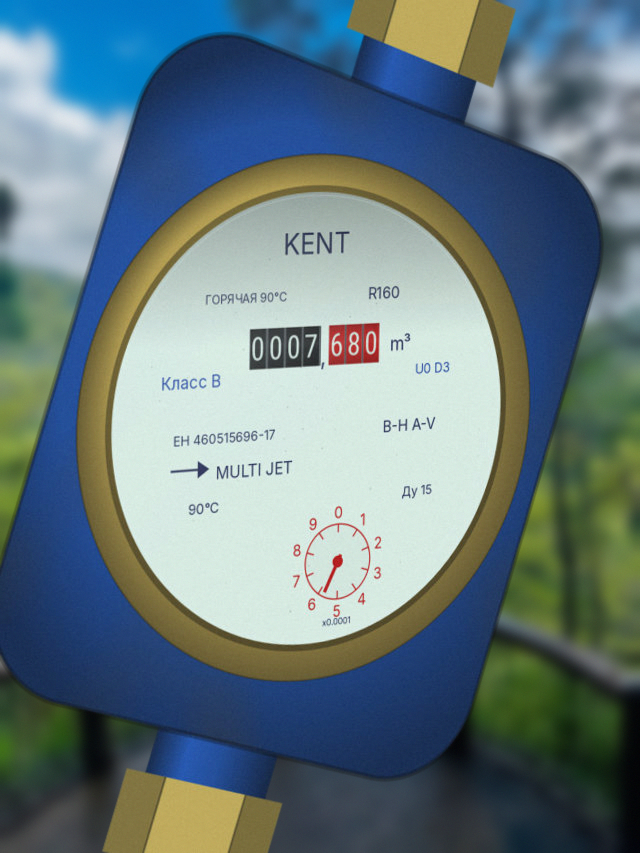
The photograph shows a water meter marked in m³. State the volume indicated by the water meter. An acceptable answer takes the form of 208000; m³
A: 7.6805; m³
